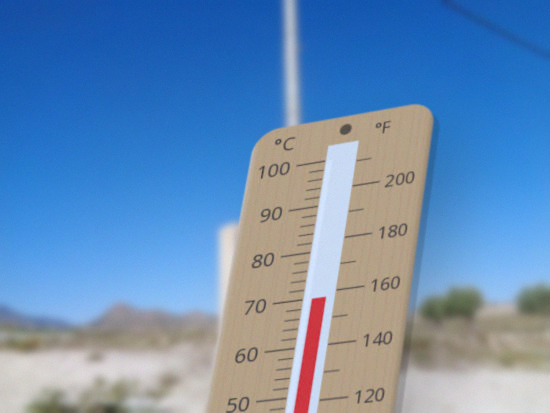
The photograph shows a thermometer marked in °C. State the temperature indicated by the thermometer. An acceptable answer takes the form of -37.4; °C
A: 70; °C
